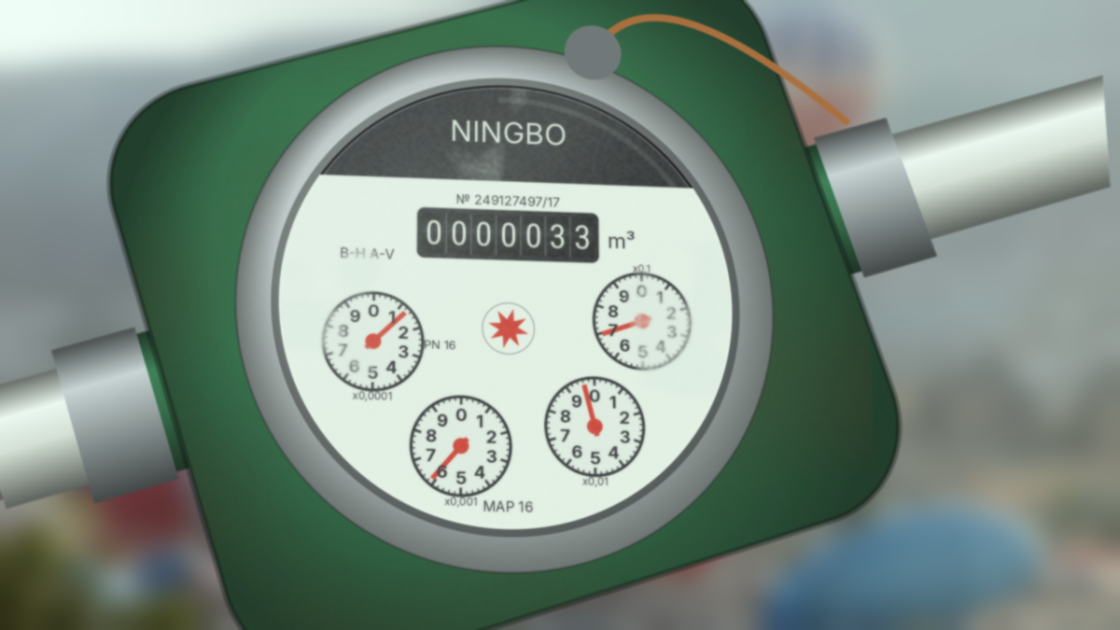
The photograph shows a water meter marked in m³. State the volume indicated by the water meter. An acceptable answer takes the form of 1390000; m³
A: 33.6961; m³
